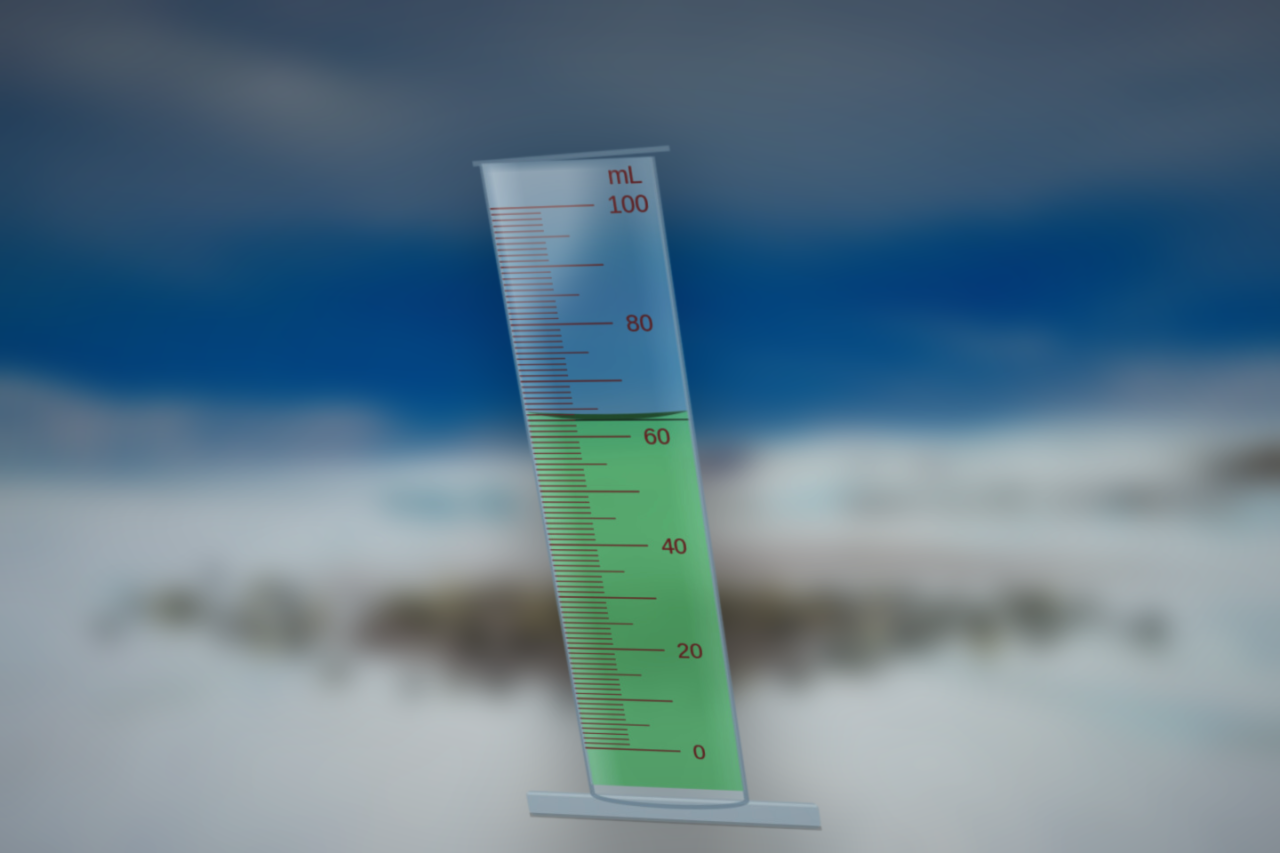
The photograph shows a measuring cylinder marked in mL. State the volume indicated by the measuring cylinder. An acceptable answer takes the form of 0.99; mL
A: 63; mL
